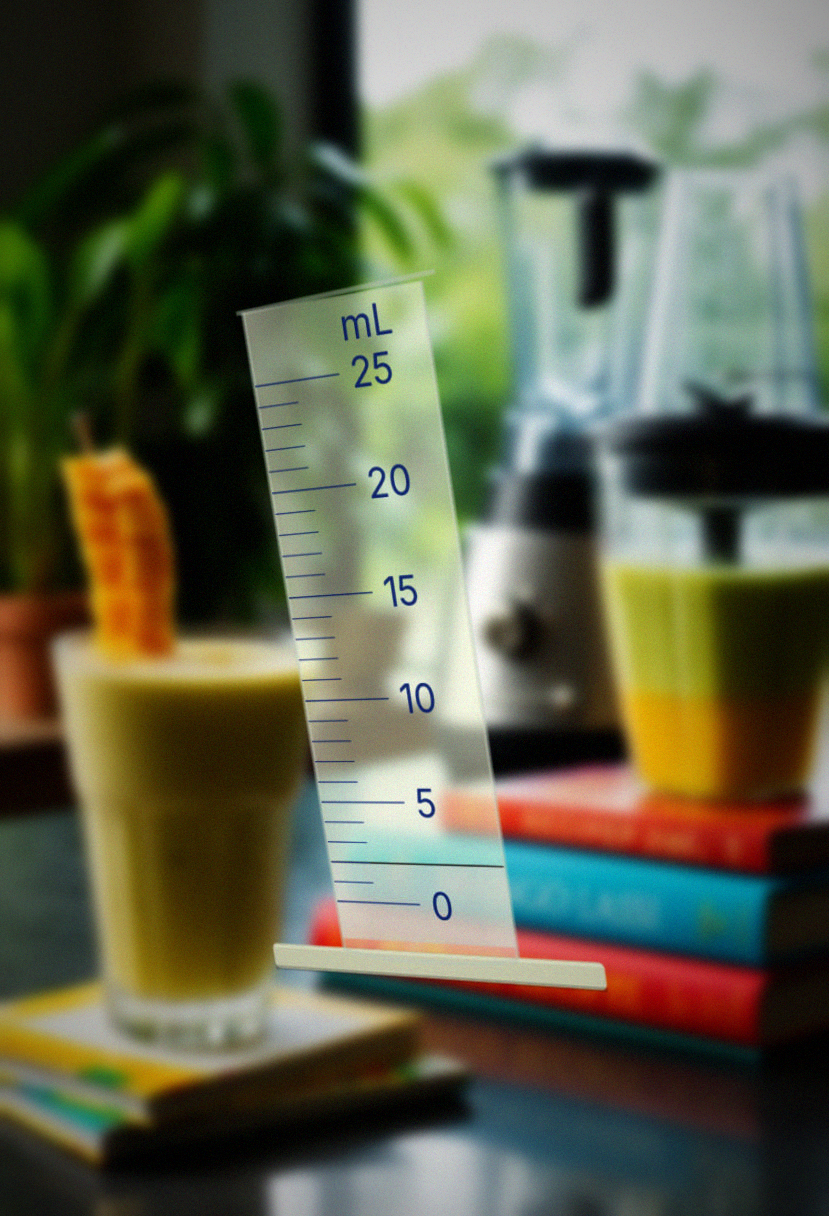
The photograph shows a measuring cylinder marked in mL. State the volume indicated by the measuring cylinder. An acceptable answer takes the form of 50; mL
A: 2; mL
